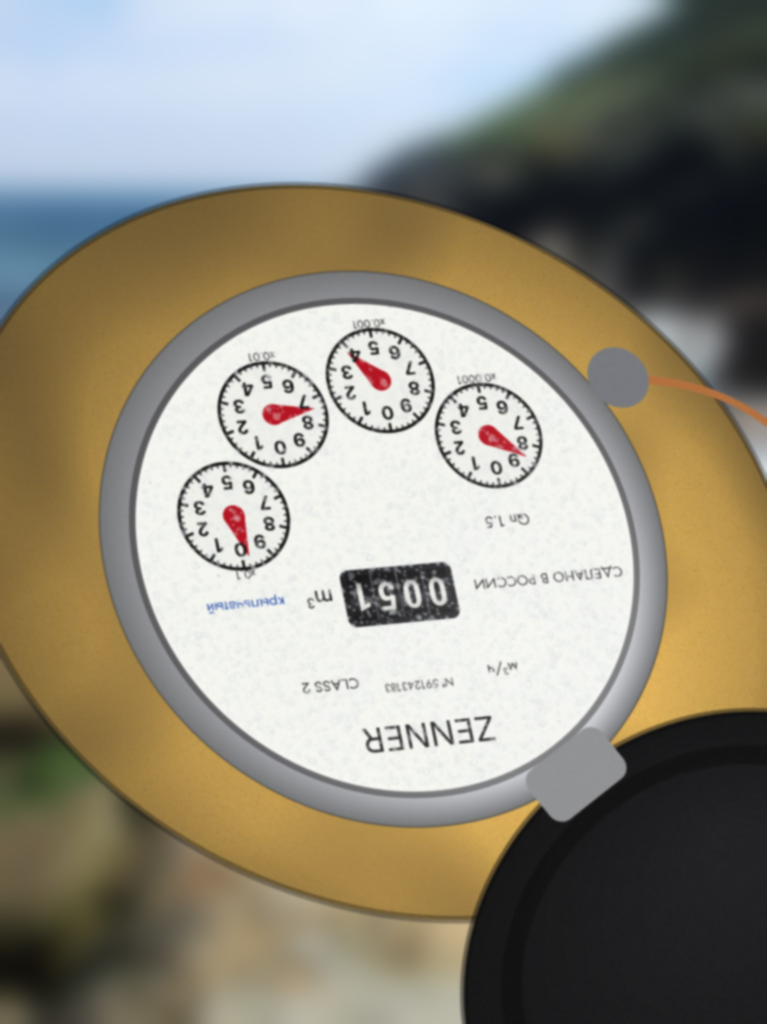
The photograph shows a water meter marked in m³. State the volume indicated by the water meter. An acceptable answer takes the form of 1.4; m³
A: 50.9738; m³
